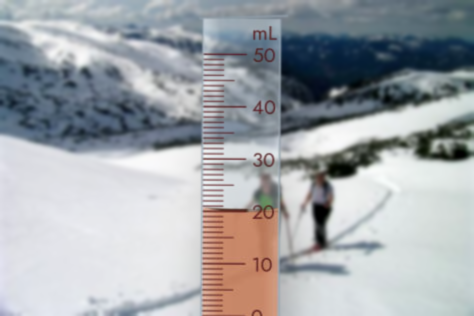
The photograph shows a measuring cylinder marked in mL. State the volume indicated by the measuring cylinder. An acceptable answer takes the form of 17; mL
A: 20; mL
